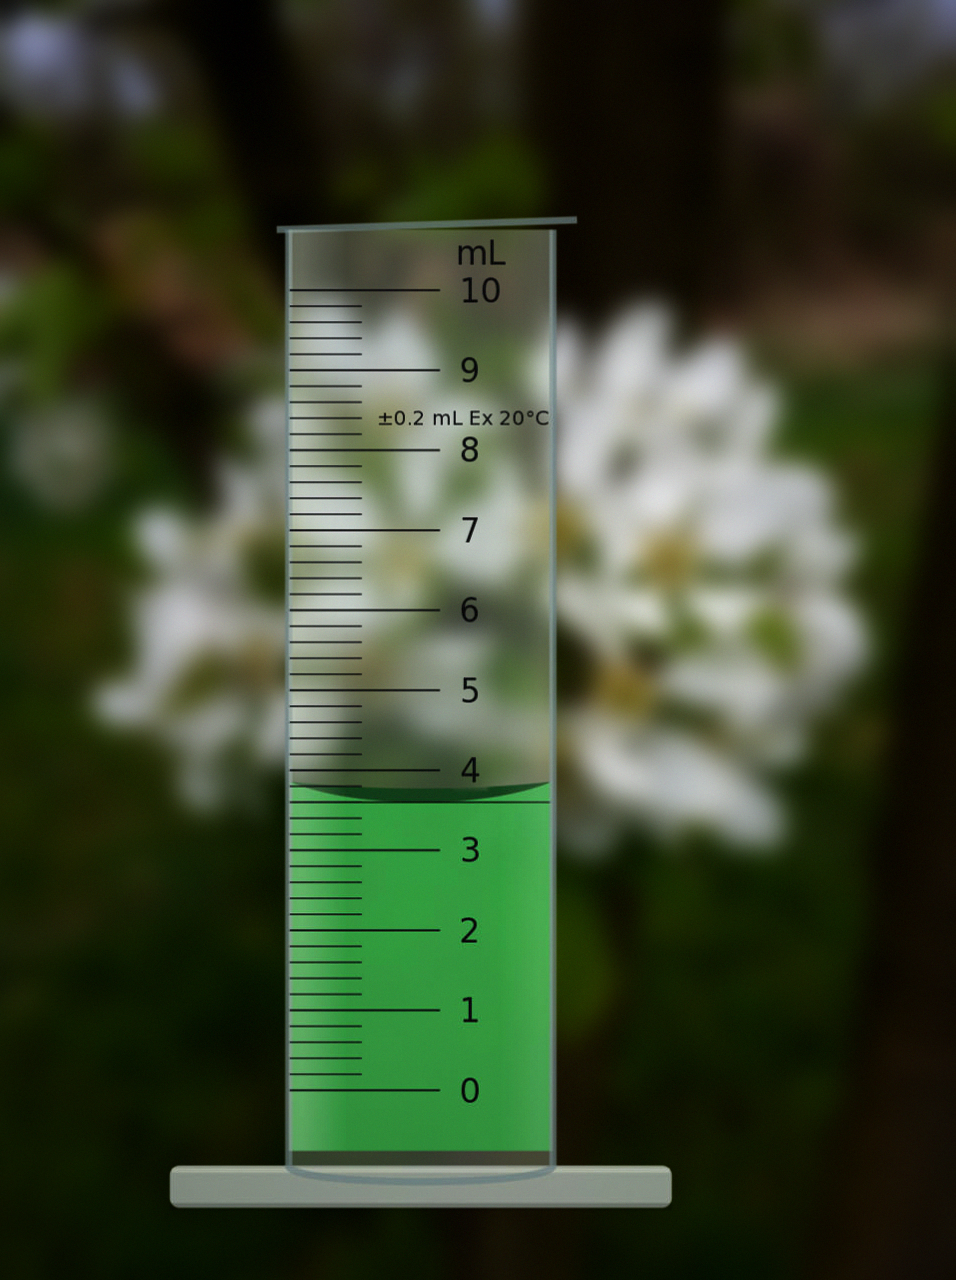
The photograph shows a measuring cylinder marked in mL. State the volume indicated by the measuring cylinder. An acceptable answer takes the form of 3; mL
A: 3.6; mL
